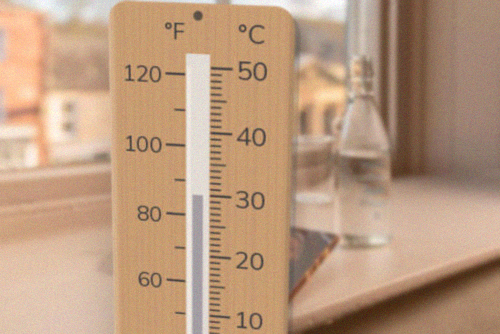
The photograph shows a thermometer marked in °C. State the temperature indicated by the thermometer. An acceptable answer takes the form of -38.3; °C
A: 30; °C
